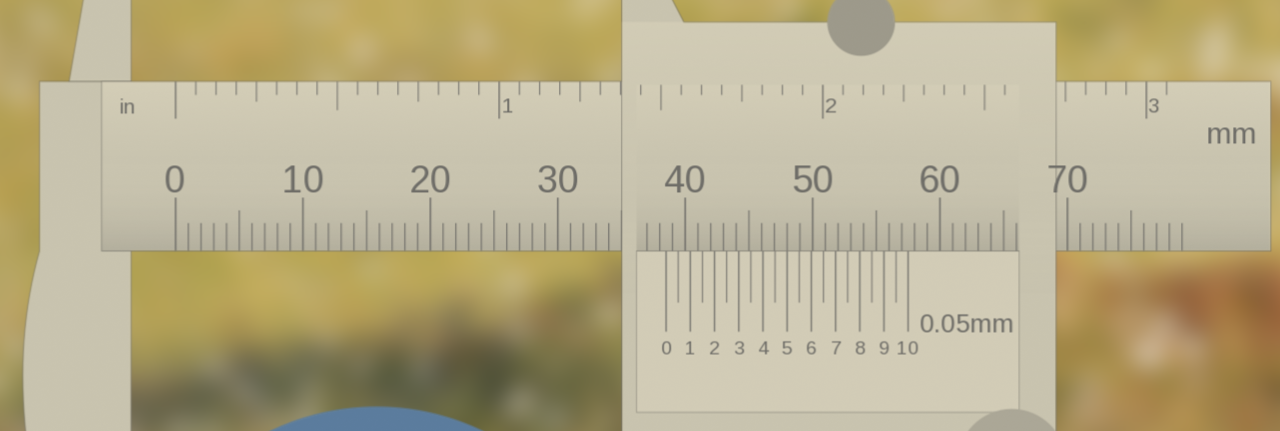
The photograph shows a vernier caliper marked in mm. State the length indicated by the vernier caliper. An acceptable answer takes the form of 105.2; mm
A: 38.5; mm
